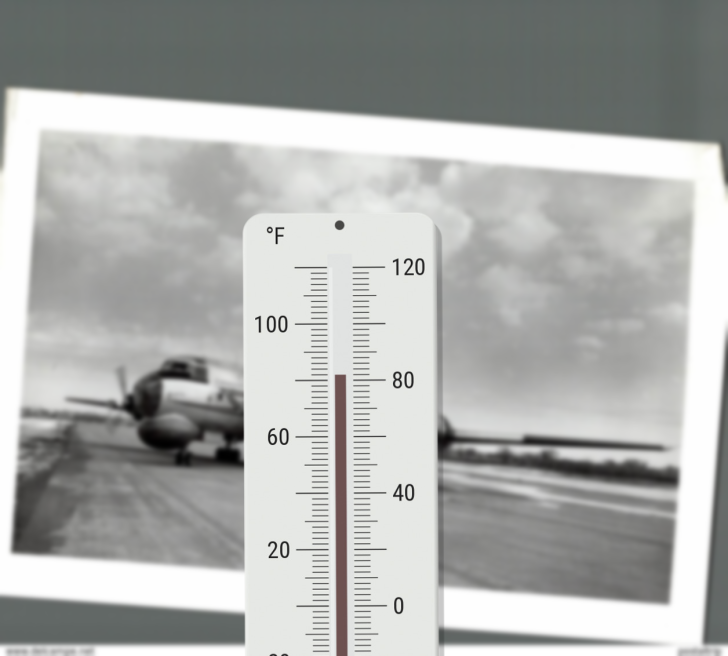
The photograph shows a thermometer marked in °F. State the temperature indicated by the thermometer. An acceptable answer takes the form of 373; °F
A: 82; °F
